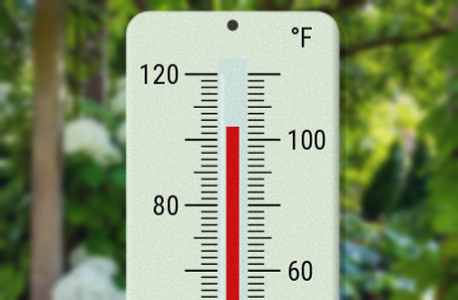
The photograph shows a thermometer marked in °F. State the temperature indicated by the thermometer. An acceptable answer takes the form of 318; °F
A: 104; °F
